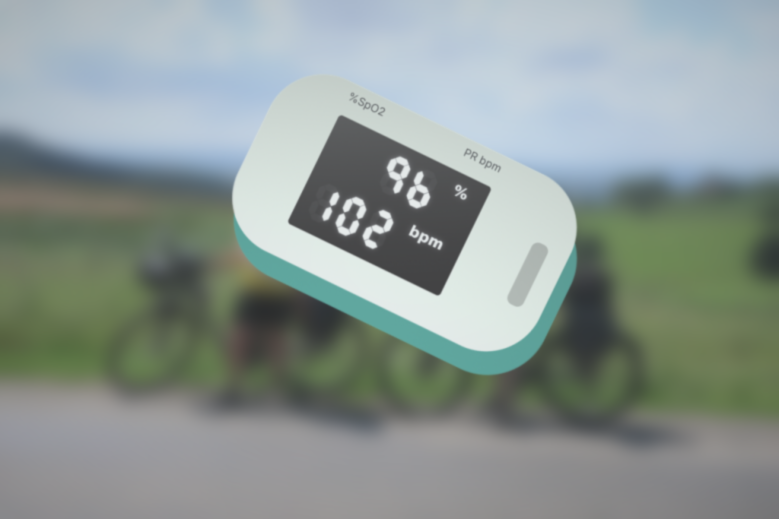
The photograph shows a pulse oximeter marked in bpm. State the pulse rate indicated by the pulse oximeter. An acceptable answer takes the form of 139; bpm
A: 102; bpm
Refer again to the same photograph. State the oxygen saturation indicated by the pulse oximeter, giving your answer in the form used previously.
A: 96; %
